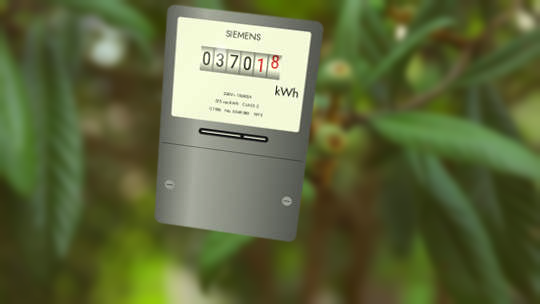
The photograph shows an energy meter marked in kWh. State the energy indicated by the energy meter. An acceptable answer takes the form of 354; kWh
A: 370.18; kWh
